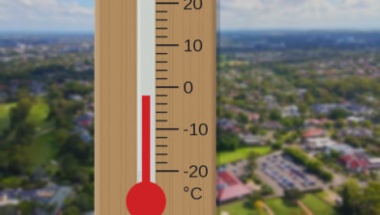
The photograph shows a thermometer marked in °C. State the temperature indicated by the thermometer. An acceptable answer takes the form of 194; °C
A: -2; °C
